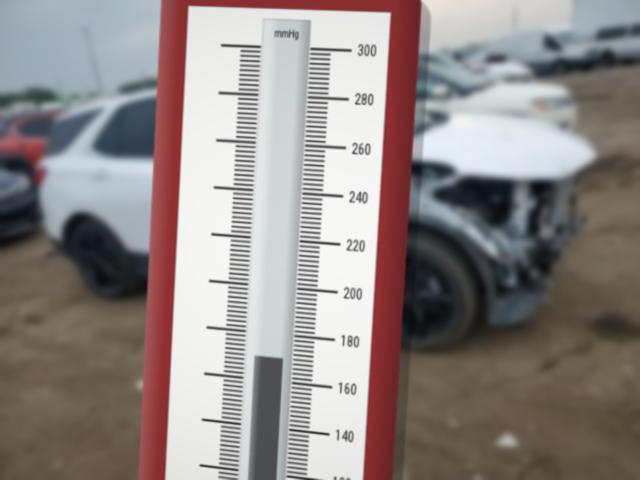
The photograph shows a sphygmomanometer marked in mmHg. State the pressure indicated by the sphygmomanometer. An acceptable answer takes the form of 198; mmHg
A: 170; mmHg
